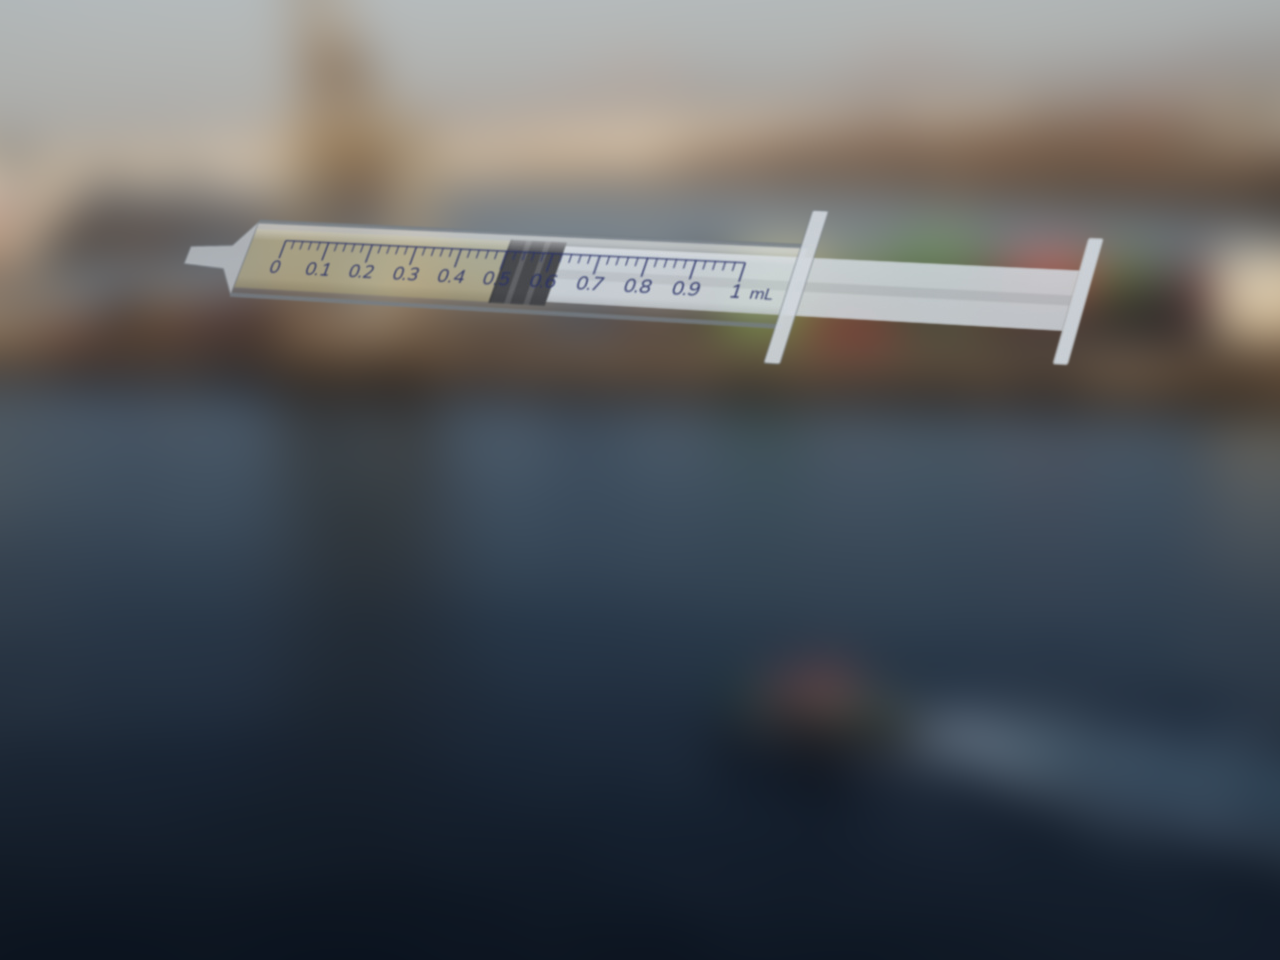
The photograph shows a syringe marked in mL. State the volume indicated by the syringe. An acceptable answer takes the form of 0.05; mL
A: 0.5; mL
